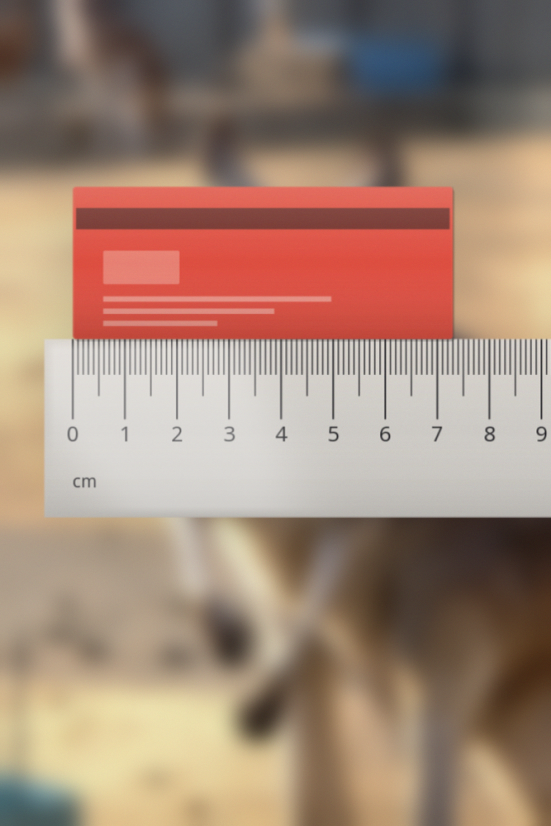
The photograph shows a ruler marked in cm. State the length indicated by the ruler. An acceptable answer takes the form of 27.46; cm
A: 7.3; cm
